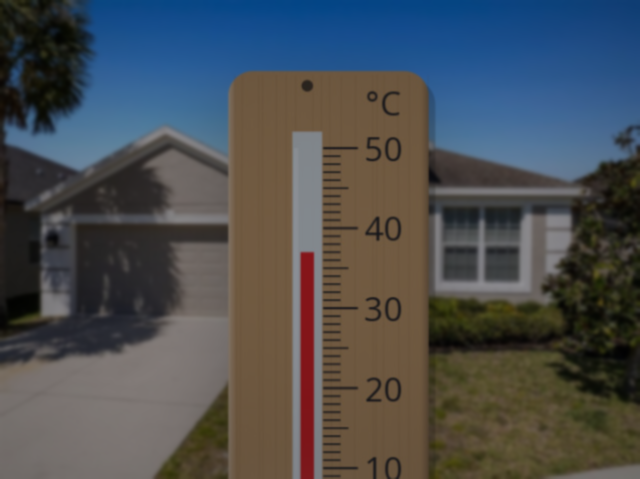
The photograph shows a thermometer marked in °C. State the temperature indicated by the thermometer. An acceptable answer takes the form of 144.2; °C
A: 37; °C
